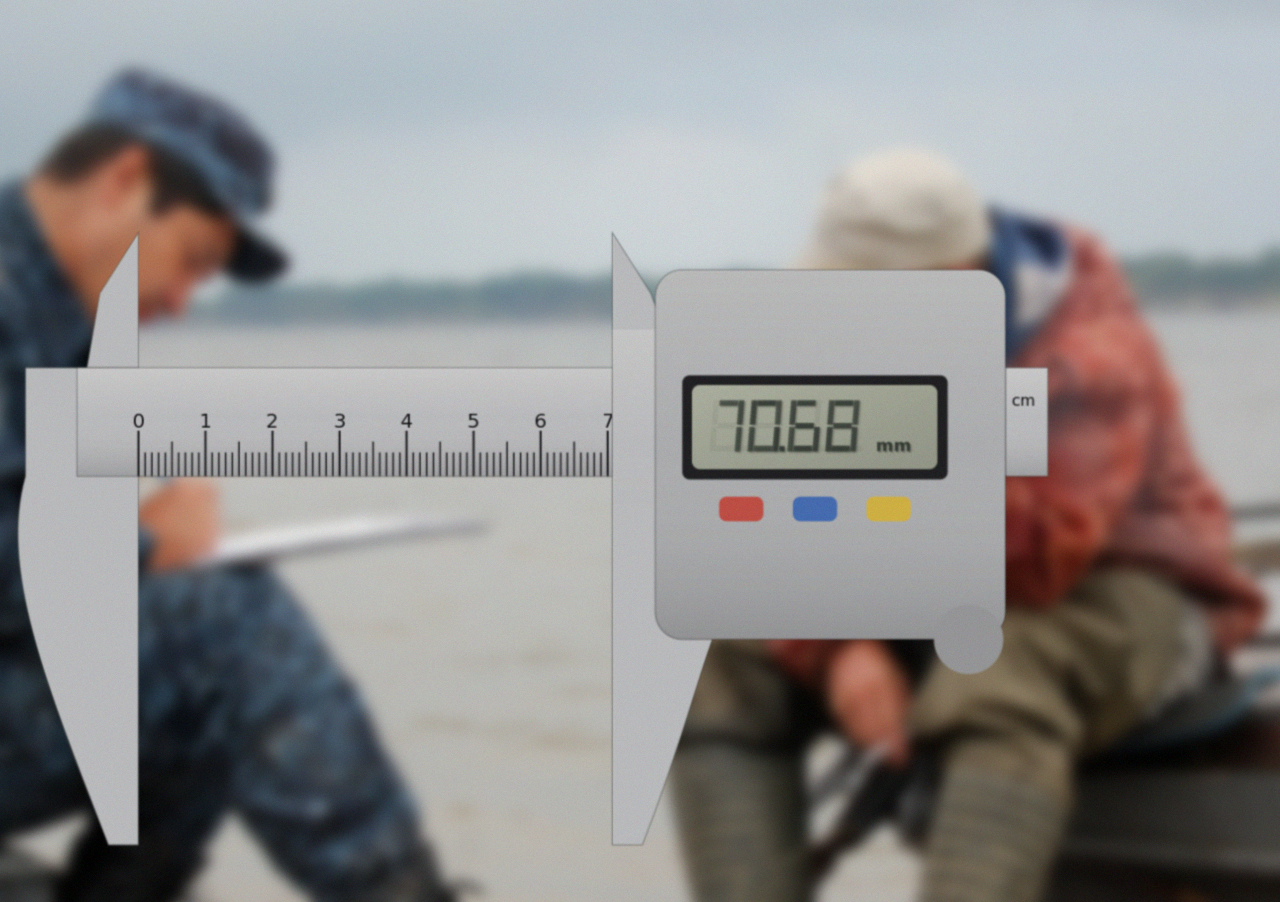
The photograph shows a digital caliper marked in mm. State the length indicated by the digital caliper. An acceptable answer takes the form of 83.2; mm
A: 70.68; mm
